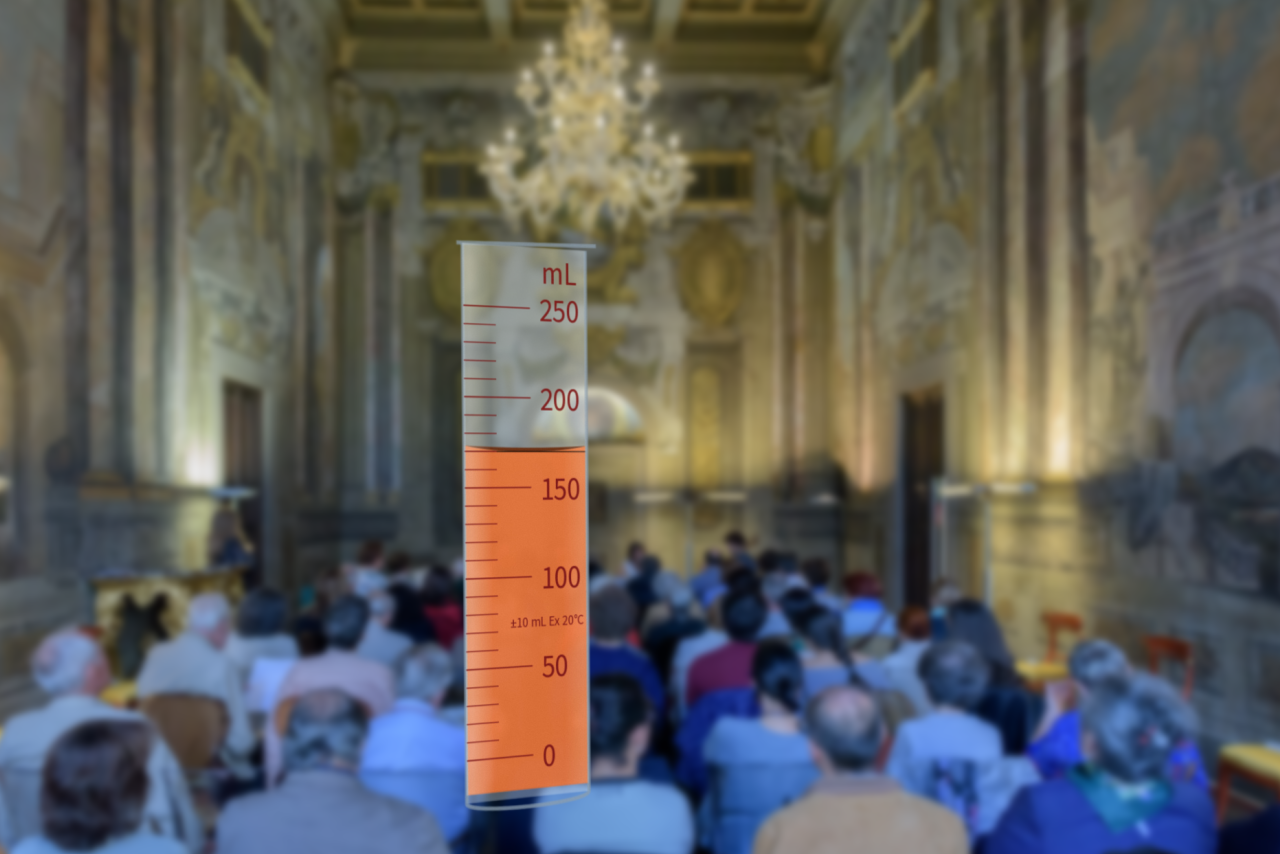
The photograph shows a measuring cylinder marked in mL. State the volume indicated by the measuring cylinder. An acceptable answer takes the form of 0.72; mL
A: 170; mL
